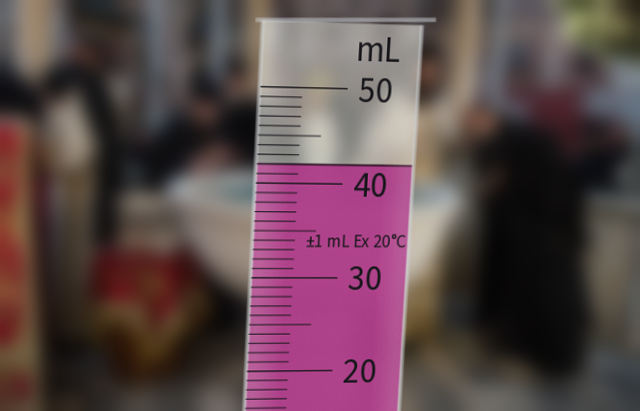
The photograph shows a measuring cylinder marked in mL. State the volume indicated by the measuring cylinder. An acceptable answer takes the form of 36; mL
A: 42; mL
